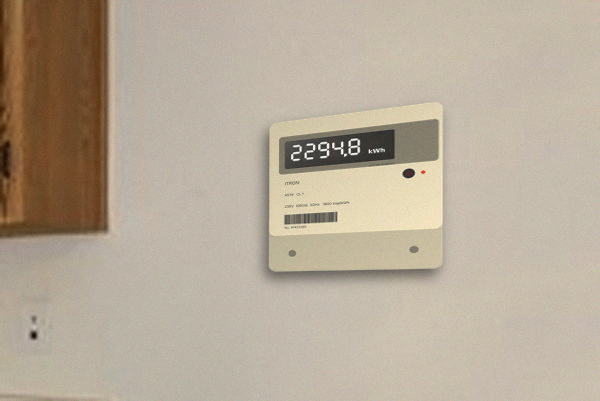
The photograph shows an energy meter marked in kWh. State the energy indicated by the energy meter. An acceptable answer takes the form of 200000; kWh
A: 2294.8; kWh
